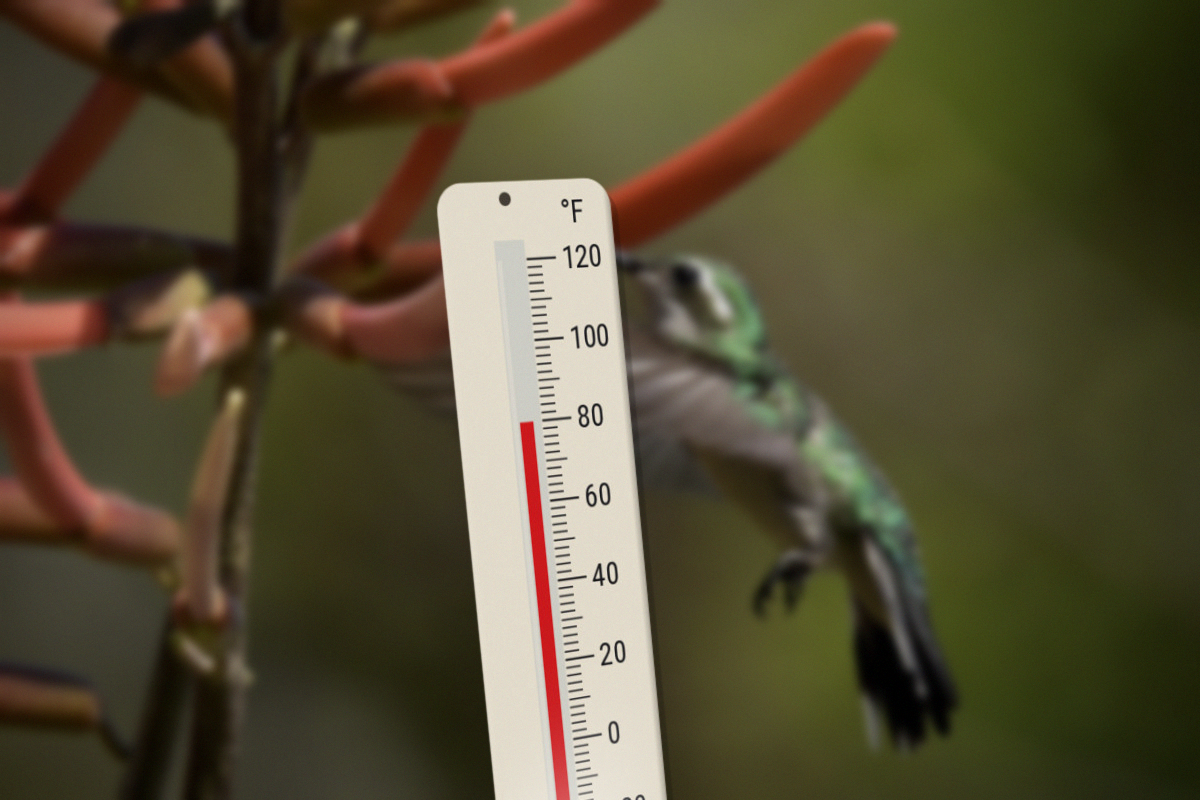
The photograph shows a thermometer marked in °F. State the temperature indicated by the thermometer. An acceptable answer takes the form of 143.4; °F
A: 80; °F
